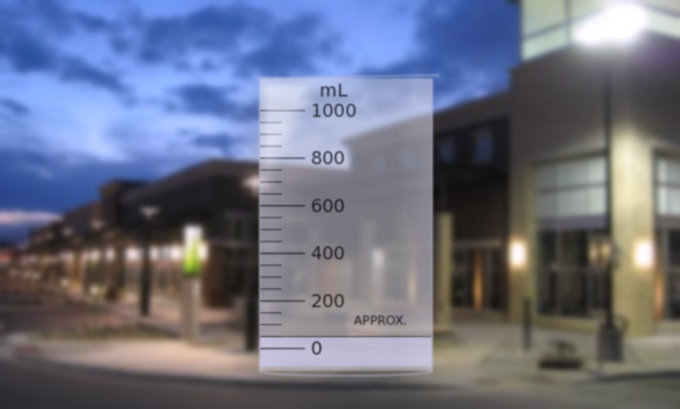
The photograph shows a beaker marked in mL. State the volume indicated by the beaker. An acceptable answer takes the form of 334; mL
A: 50; mL
